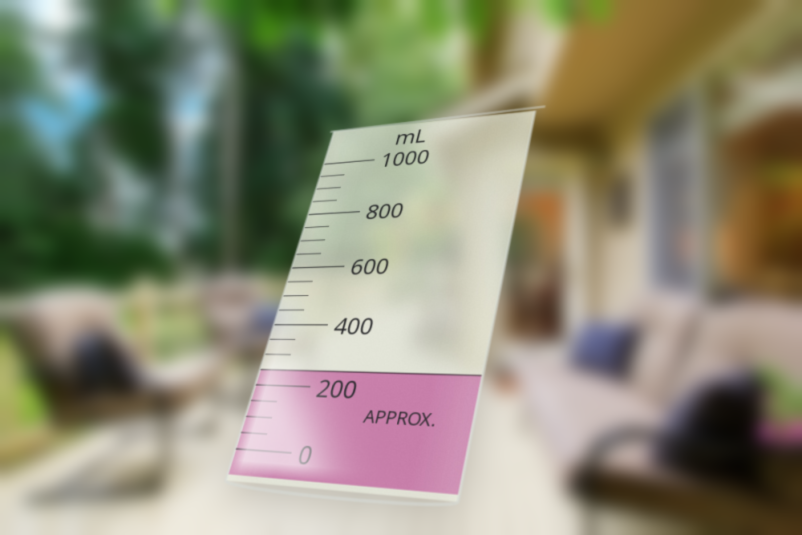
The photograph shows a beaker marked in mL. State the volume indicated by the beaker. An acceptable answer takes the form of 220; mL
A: 250; mL
